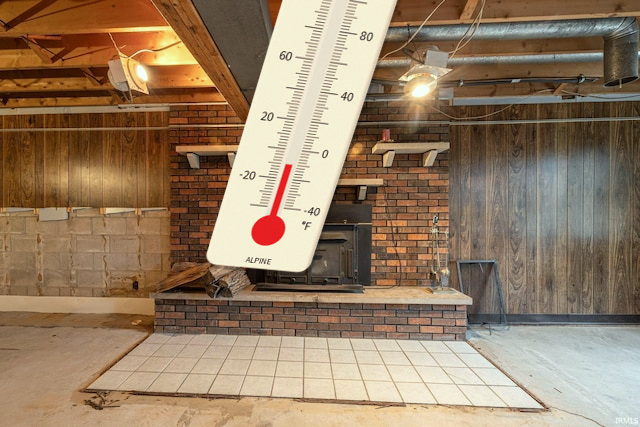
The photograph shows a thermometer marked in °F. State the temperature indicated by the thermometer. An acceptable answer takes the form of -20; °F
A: -10; °F
